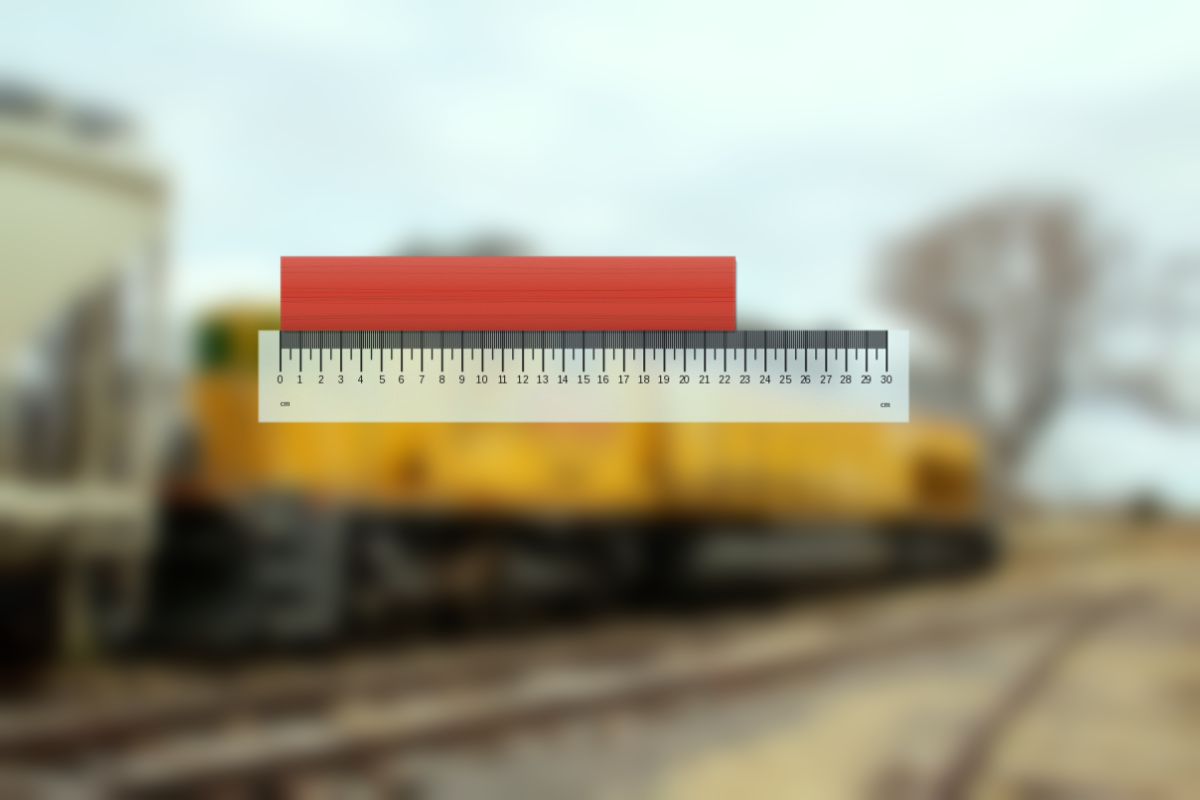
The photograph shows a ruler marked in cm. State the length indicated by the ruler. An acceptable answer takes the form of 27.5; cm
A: 22.5; cm
